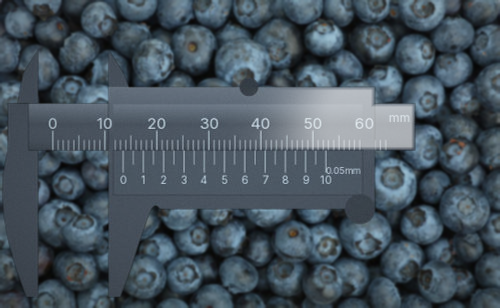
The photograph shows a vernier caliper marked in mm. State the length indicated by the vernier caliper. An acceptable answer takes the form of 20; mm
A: 13.5; mm
